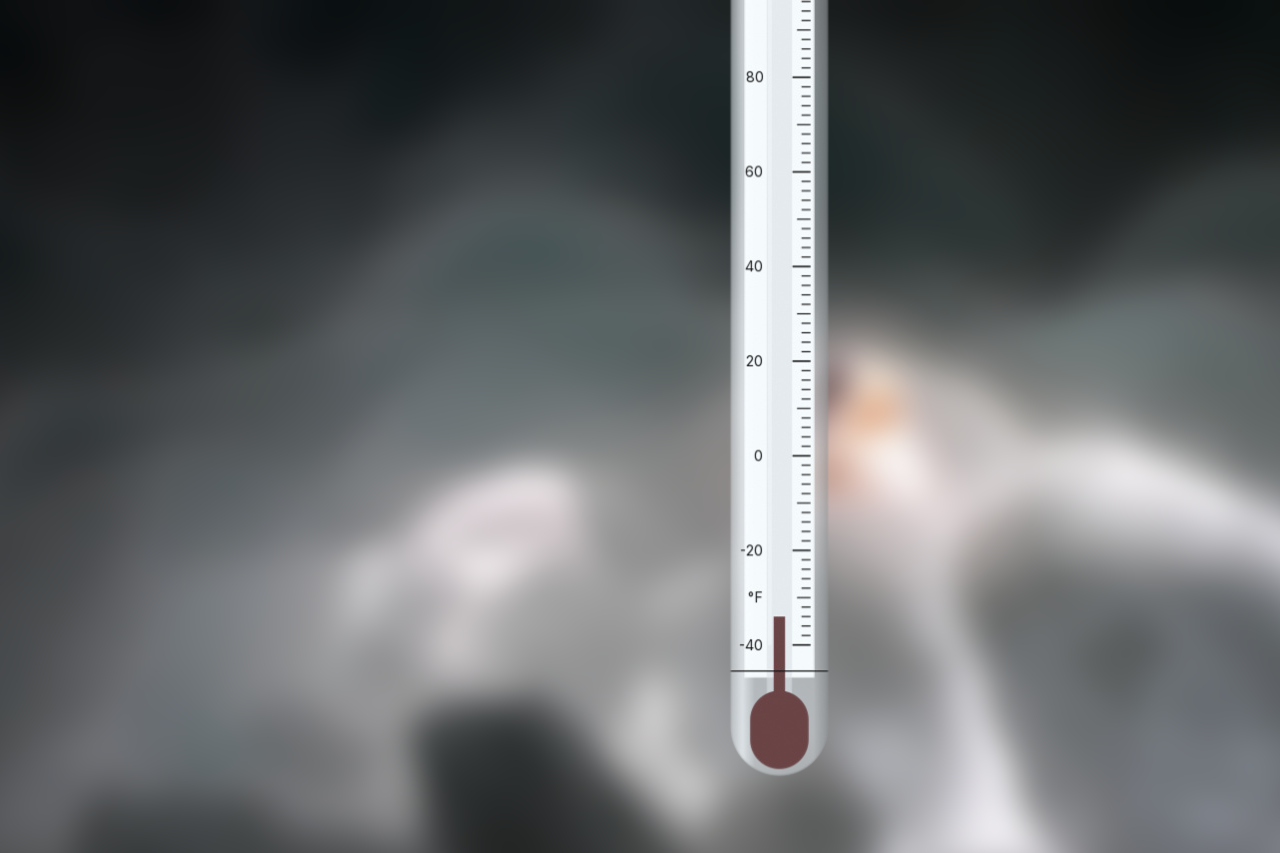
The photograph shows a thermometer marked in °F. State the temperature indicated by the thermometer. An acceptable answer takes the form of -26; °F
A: -34; °F
